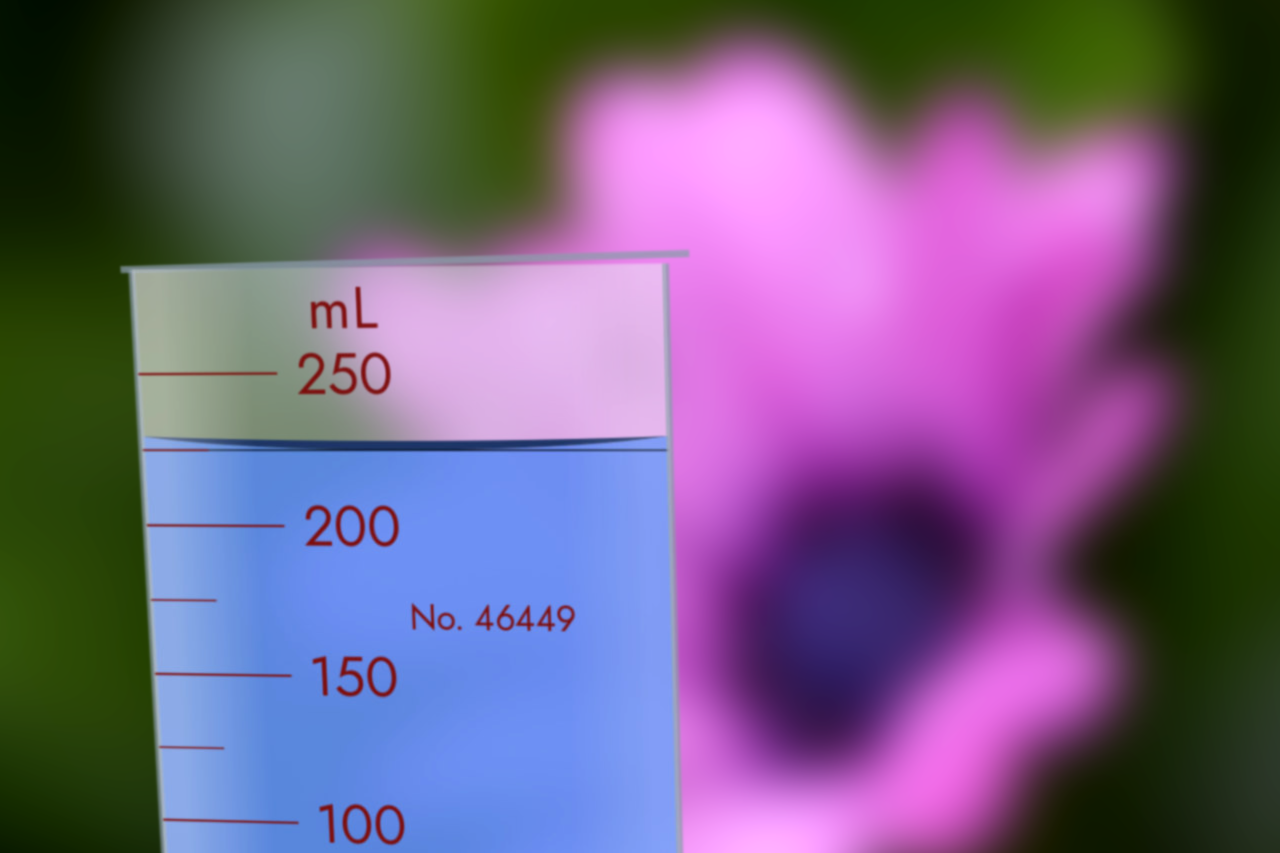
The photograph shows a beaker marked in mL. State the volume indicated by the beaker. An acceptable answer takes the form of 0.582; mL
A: 225; mL
